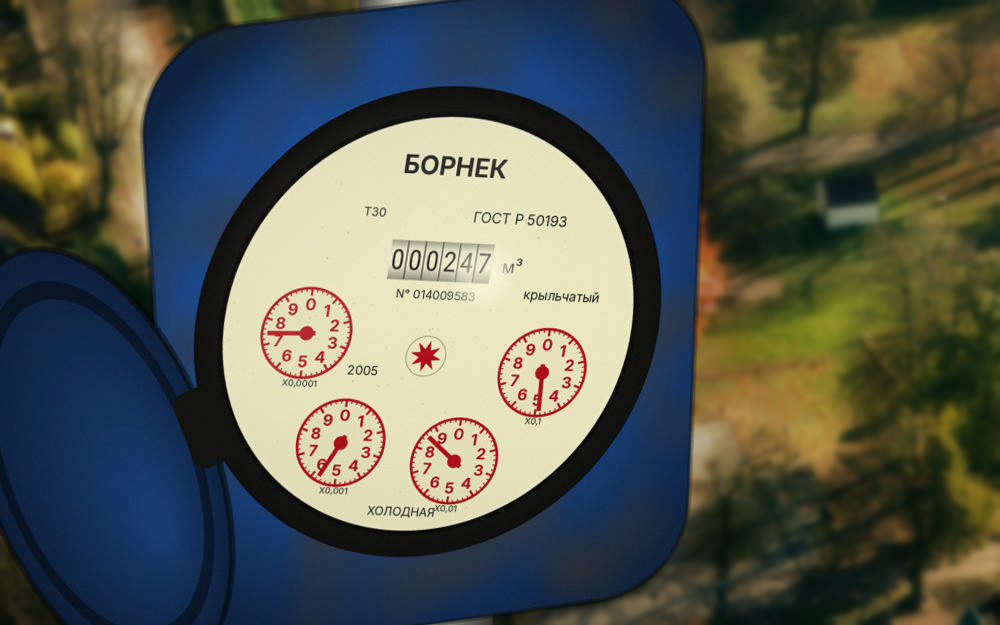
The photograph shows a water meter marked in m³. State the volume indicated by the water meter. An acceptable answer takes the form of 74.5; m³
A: 247.4857; m³
